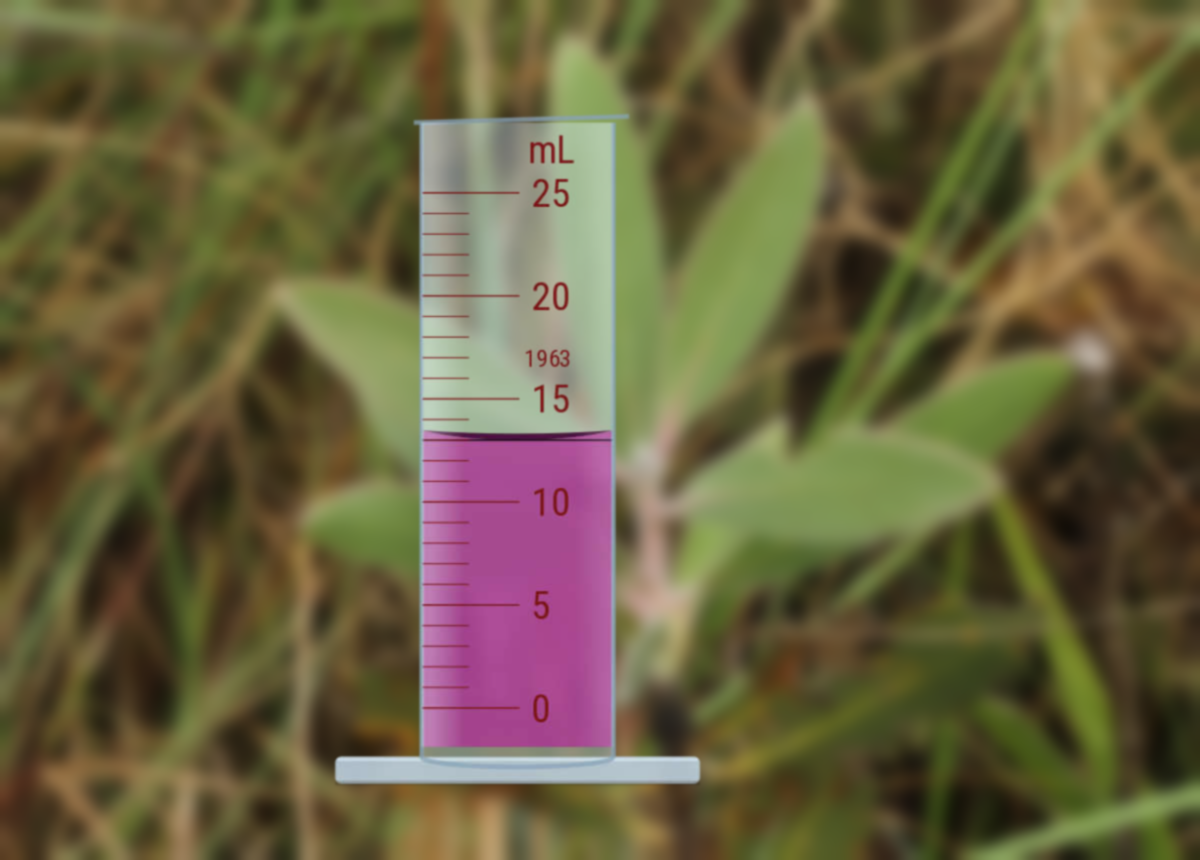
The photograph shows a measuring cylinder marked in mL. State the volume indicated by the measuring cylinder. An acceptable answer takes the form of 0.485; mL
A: 13; mL
